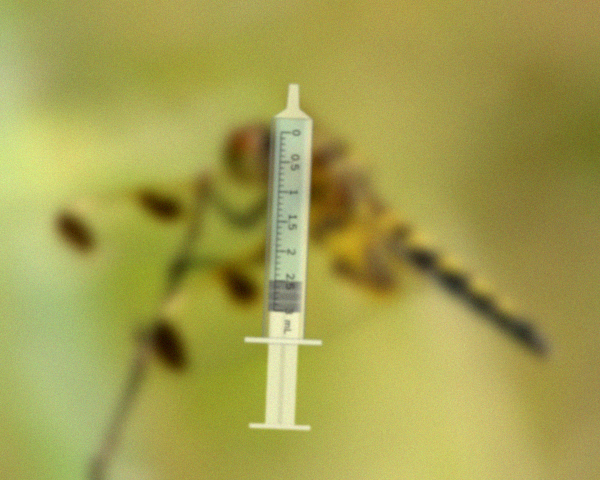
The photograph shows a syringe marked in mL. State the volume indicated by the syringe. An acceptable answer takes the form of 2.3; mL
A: 2.5; mL
